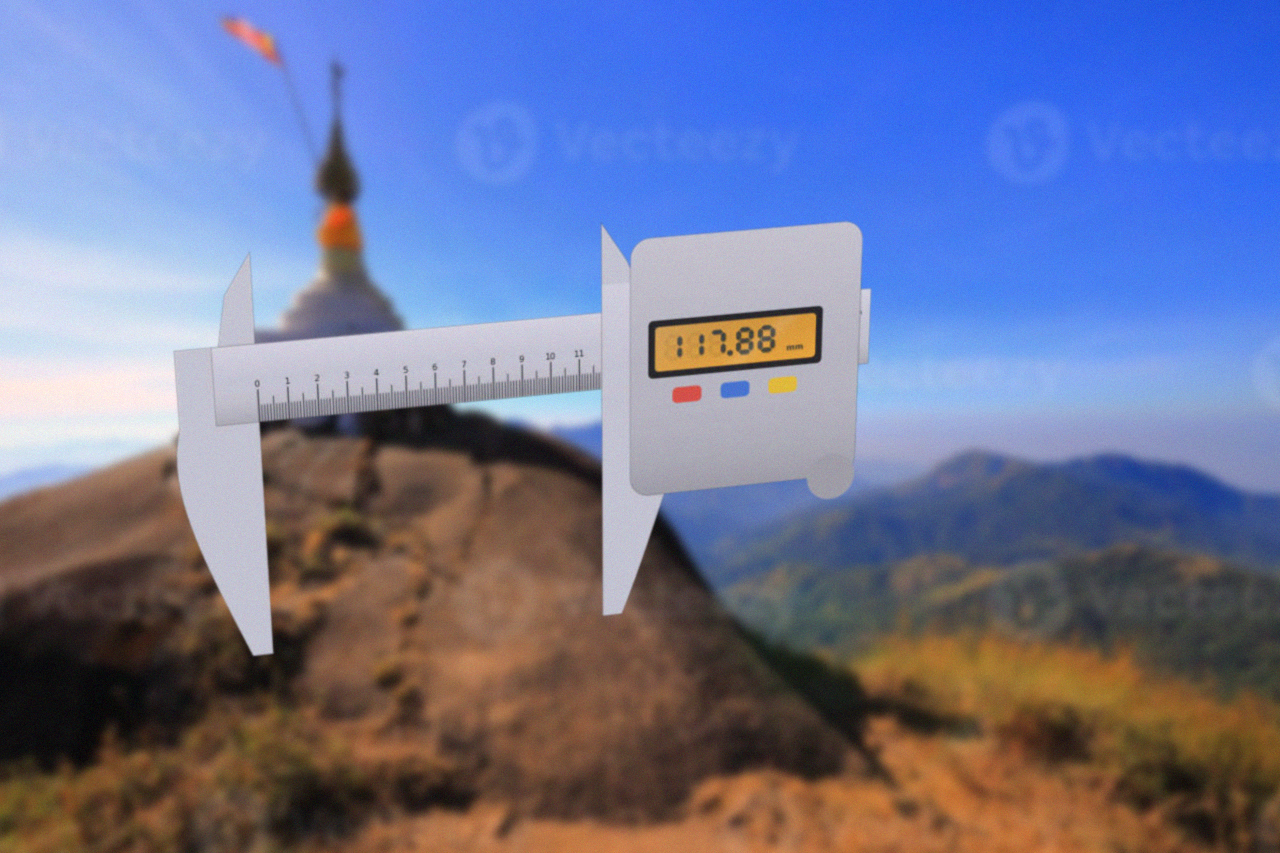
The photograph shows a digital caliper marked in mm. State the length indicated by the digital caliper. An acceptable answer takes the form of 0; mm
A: 117.88; mm
